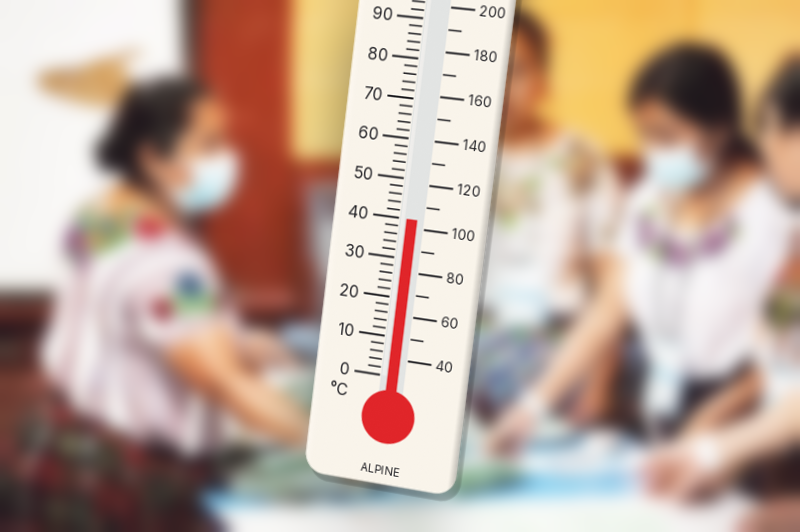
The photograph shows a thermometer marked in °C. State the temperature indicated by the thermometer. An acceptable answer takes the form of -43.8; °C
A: 40; °C
